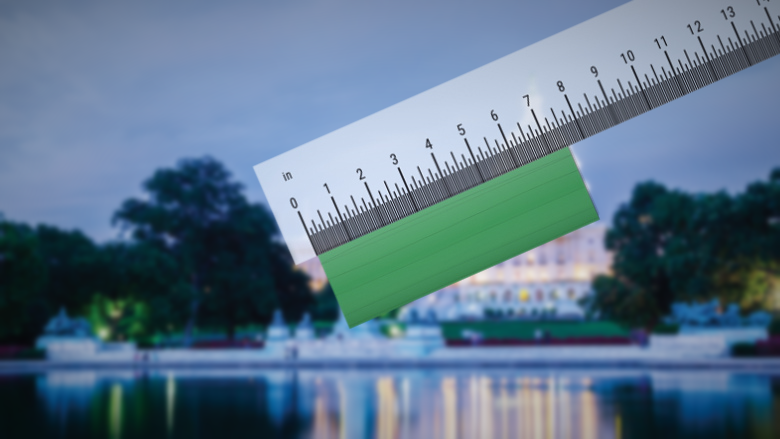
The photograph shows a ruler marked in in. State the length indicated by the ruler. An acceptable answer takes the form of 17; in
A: 7.5; in
